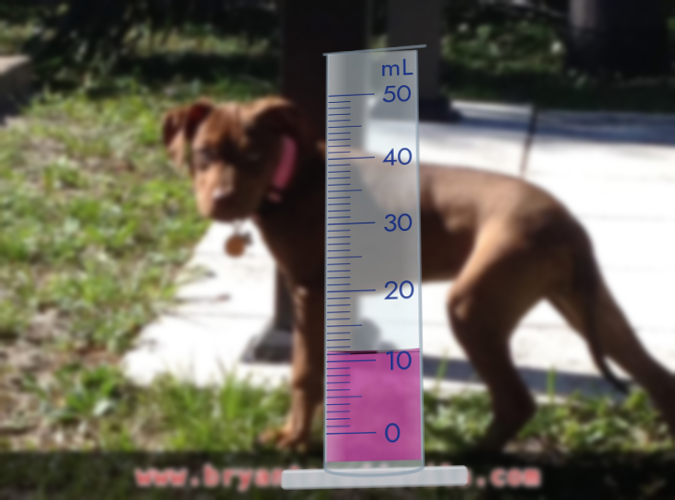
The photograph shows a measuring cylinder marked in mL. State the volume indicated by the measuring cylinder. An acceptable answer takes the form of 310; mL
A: 11; mL
